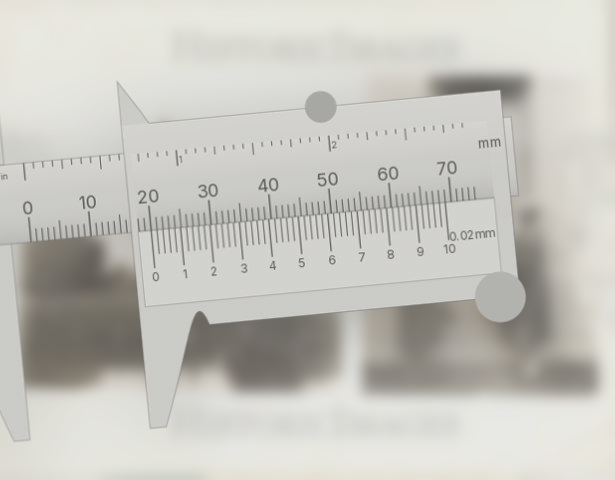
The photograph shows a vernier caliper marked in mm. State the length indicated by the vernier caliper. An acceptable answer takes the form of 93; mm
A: 20.0; mm
